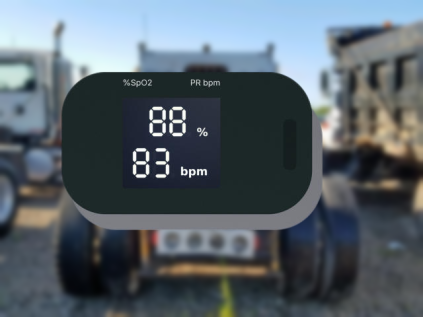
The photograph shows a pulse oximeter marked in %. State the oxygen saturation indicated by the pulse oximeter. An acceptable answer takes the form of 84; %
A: 88; %
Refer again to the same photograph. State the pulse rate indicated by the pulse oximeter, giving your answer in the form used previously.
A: 83; bpm
